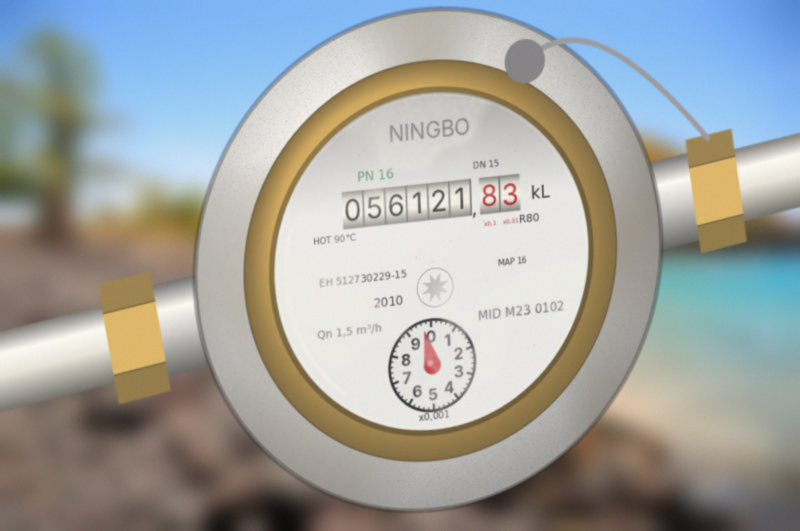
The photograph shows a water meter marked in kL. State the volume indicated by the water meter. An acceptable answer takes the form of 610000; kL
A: 56121.829; kL
